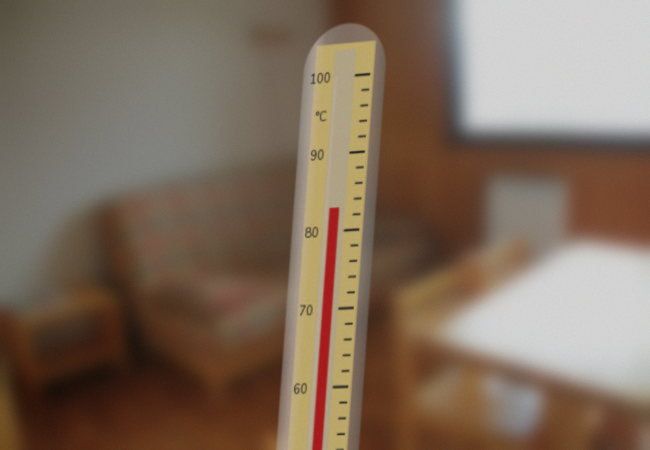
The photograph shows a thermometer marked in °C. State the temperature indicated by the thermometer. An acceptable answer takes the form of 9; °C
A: 83; °C
